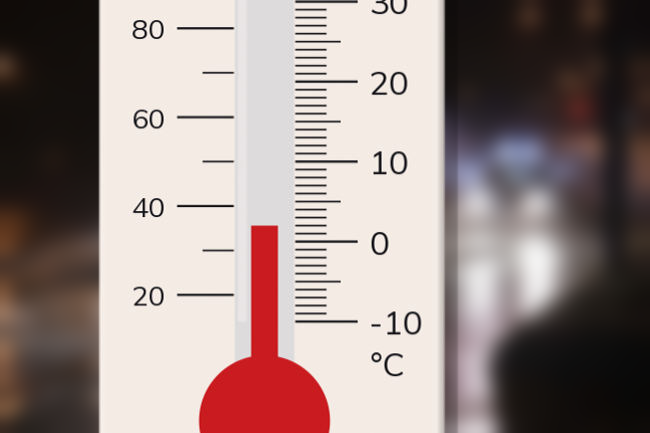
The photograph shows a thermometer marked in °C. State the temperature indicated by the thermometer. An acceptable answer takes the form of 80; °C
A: 2; °C
